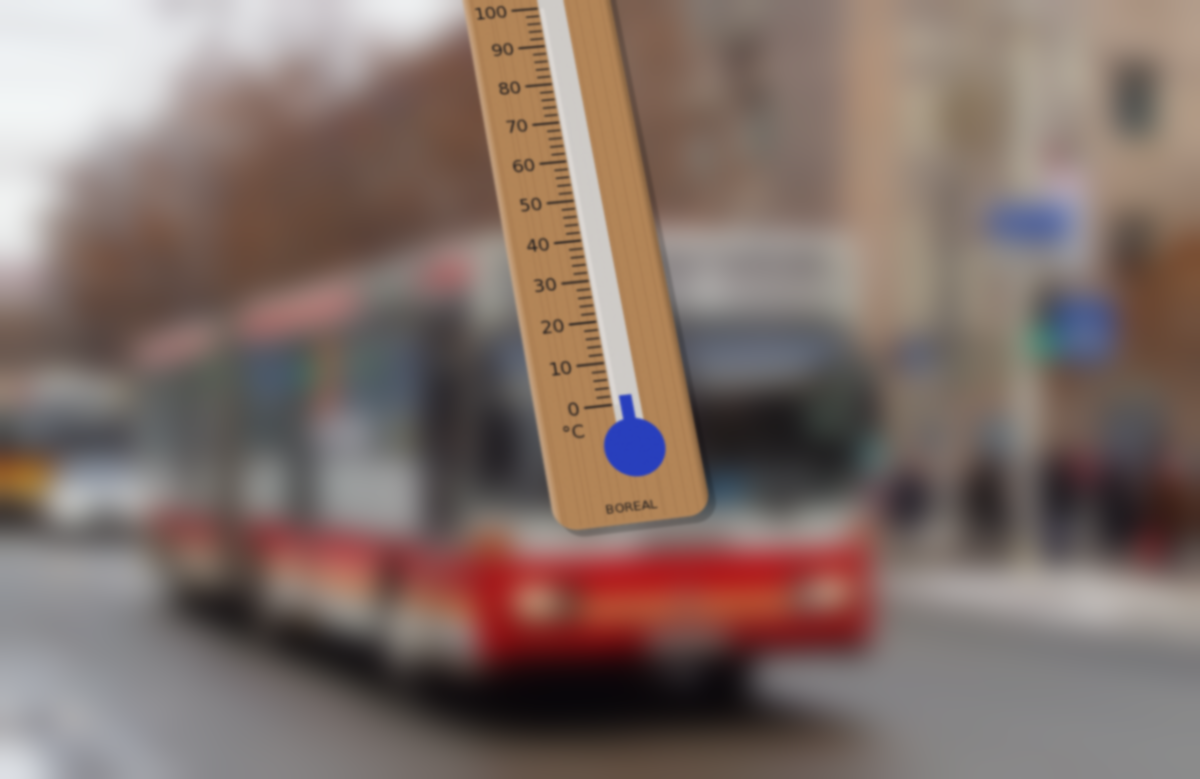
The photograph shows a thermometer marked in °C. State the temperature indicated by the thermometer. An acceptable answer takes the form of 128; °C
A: 2; °C
